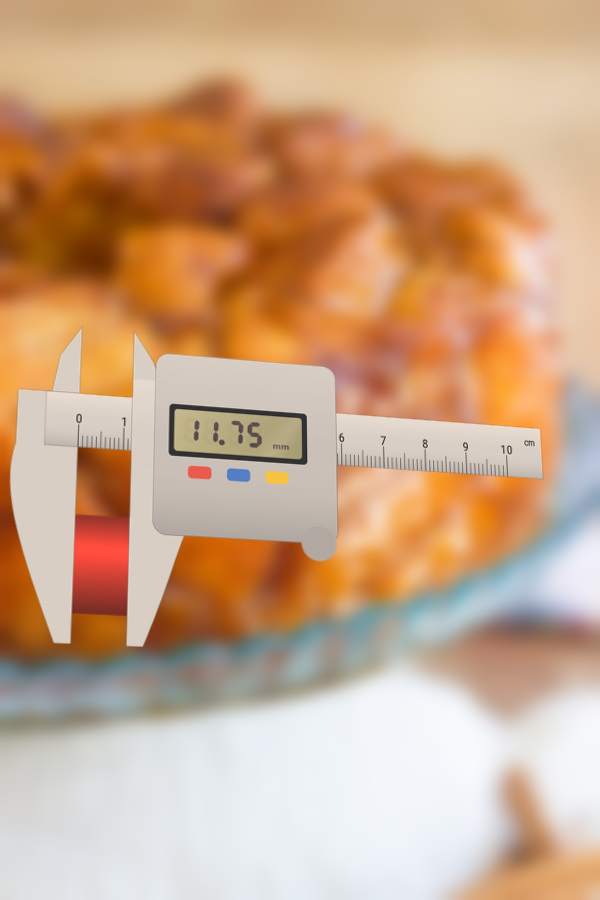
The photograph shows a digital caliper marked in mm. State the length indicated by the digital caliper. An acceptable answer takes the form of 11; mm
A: 11.75; mm
